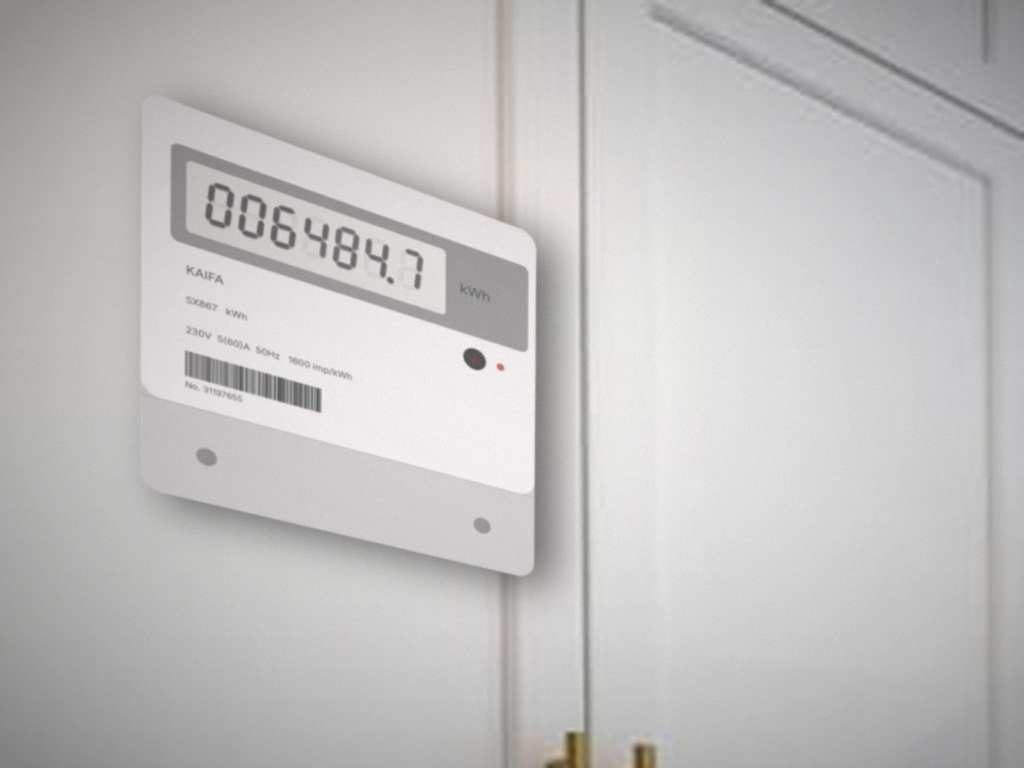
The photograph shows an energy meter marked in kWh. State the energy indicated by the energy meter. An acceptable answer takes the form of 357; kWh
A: 6484.7; kWh
